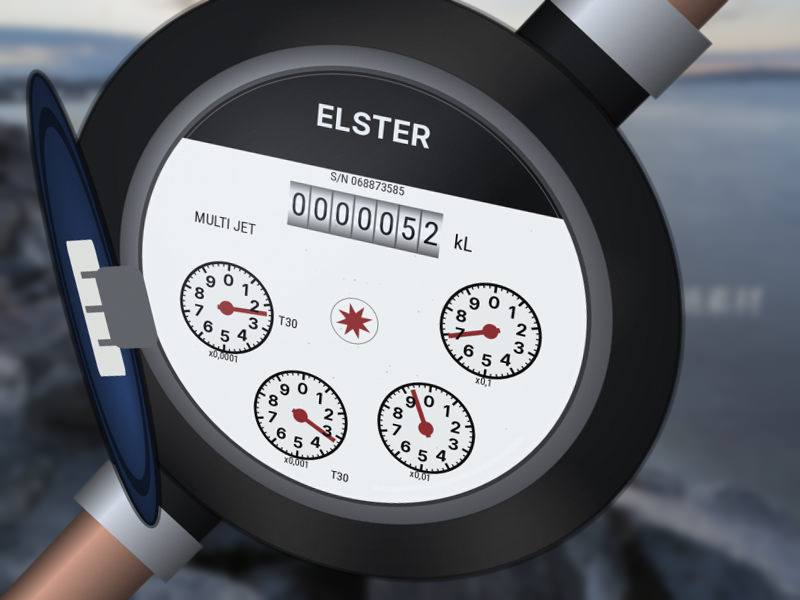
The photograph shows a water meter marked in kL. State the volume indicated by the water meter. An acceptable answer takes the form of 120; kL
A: 52.6932; kL
